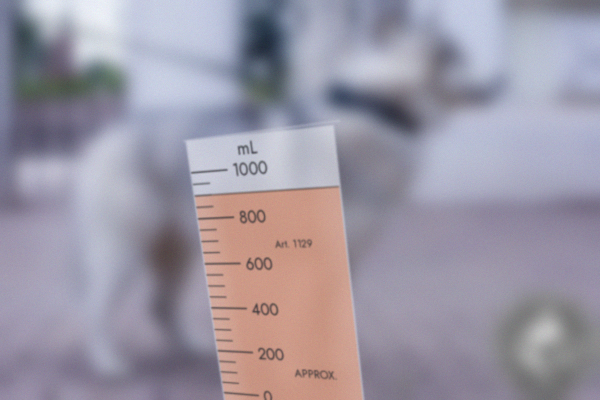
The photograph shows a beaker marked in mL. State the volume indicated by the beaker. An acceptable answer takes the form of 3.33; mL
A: 900; mL
